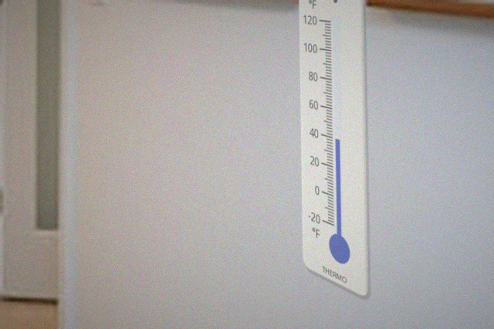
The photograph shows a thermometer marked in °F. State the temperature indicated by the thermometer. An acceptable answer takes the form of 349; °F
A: 40; °F
